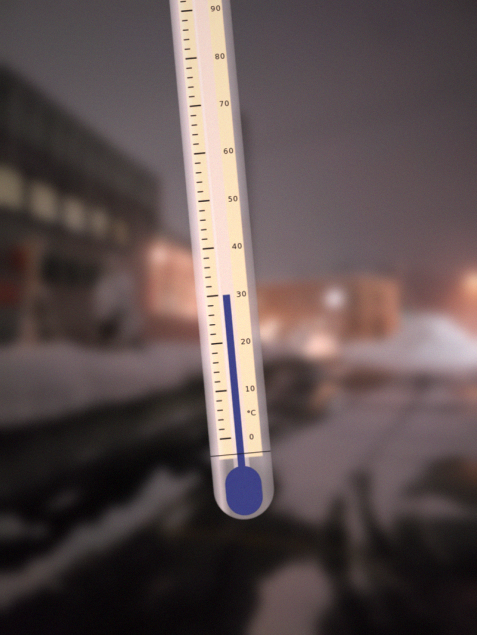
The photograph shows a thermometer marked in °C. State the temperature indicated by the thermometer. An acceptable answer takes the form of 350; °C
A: 30; °C
